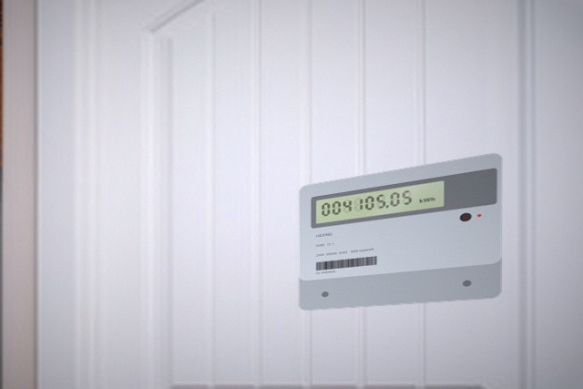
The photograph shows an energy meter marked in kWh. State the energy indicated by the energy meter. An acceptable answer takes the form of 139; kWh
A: 4105.05; kWh
